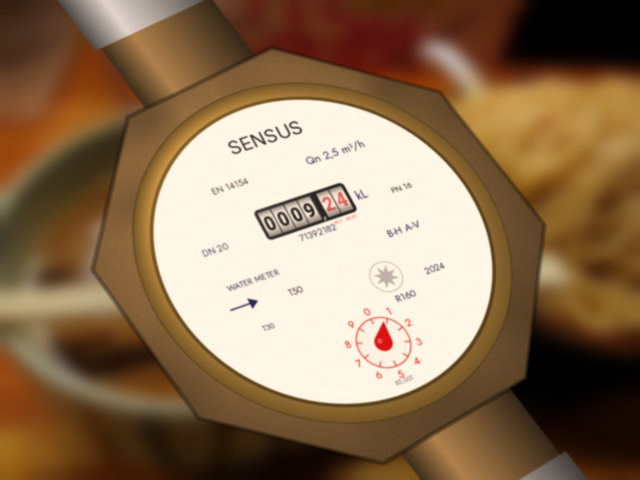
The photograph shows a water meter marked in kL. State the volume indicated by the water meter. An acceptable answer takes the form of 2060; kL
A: 9.240; kL
